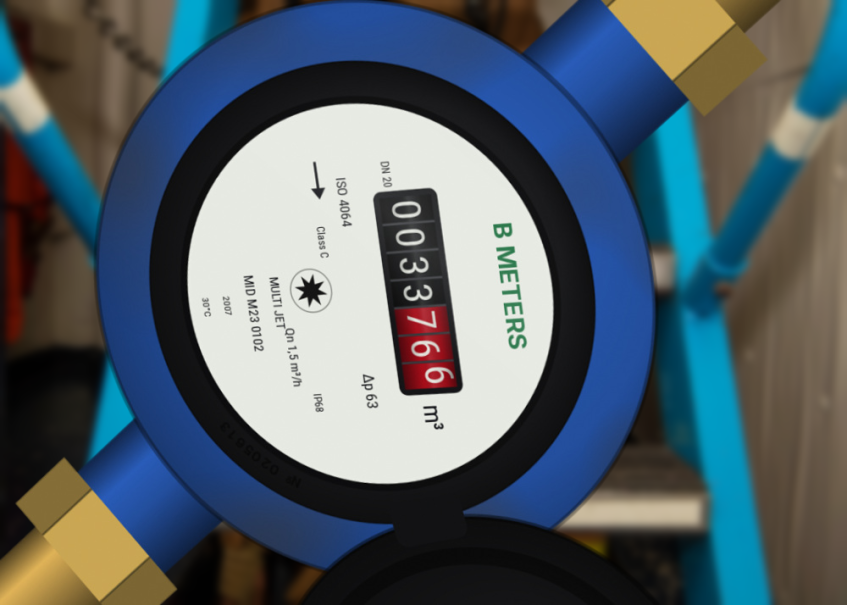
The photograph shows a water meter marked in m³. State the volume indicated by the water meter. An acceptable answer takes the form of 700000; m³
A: 33.766; m³
